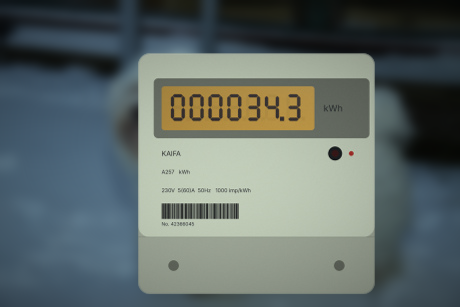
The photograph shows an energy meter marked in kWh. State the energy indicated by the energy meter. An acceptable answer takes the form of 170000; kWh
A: 34.3; kWh
